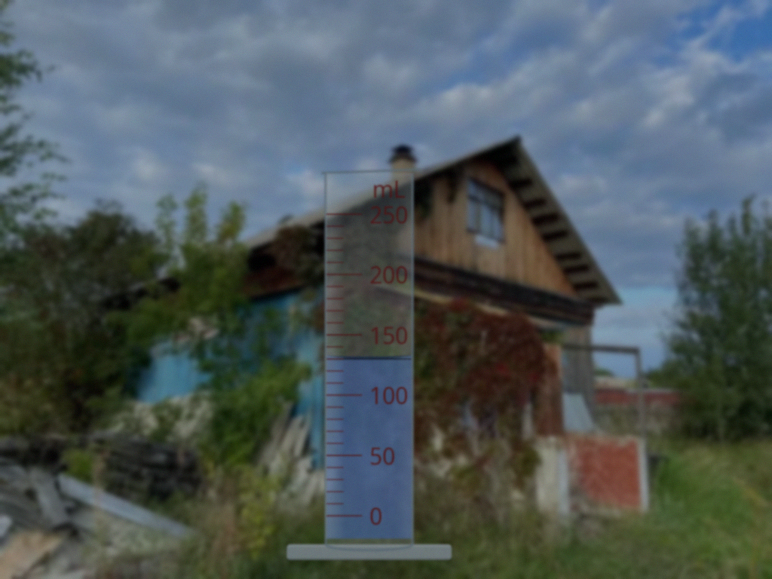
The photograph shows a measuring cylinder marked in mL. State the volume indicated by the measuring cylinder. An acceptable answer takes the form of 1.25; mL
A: 130; mL
